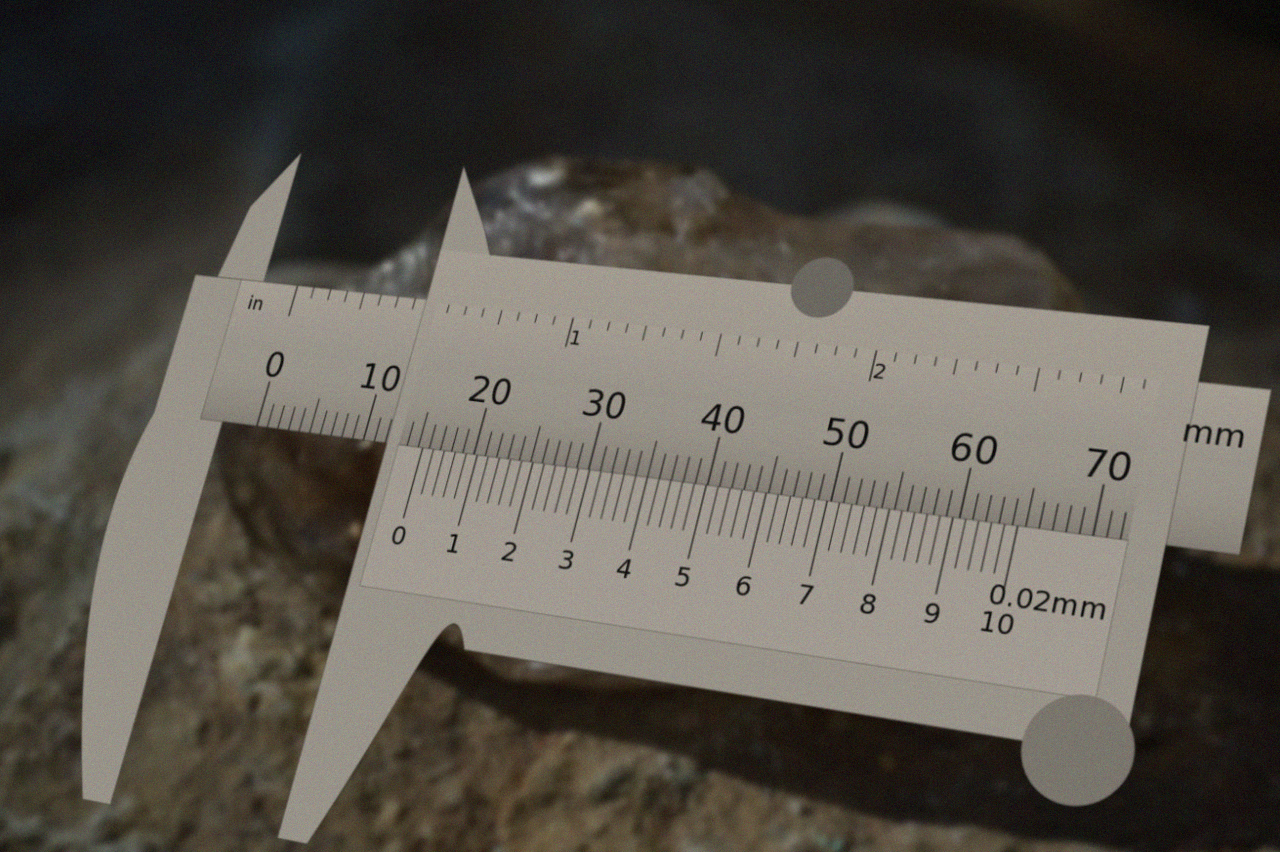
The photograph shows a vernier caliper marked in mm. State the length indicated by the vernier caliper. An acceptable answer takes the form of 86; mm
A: 15.4; mm
